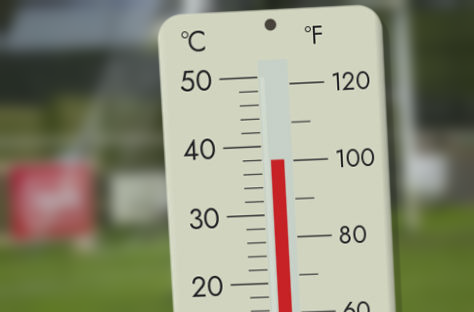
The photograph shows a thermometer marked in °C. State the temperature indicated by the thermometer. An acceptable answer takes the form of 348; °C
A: 38; °C
